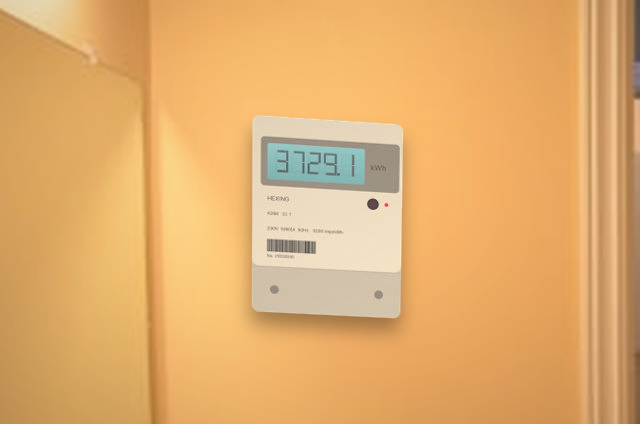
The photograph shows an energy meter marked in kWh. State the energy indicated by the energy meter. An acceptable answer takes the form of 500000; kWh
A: 3729.1; kWh
